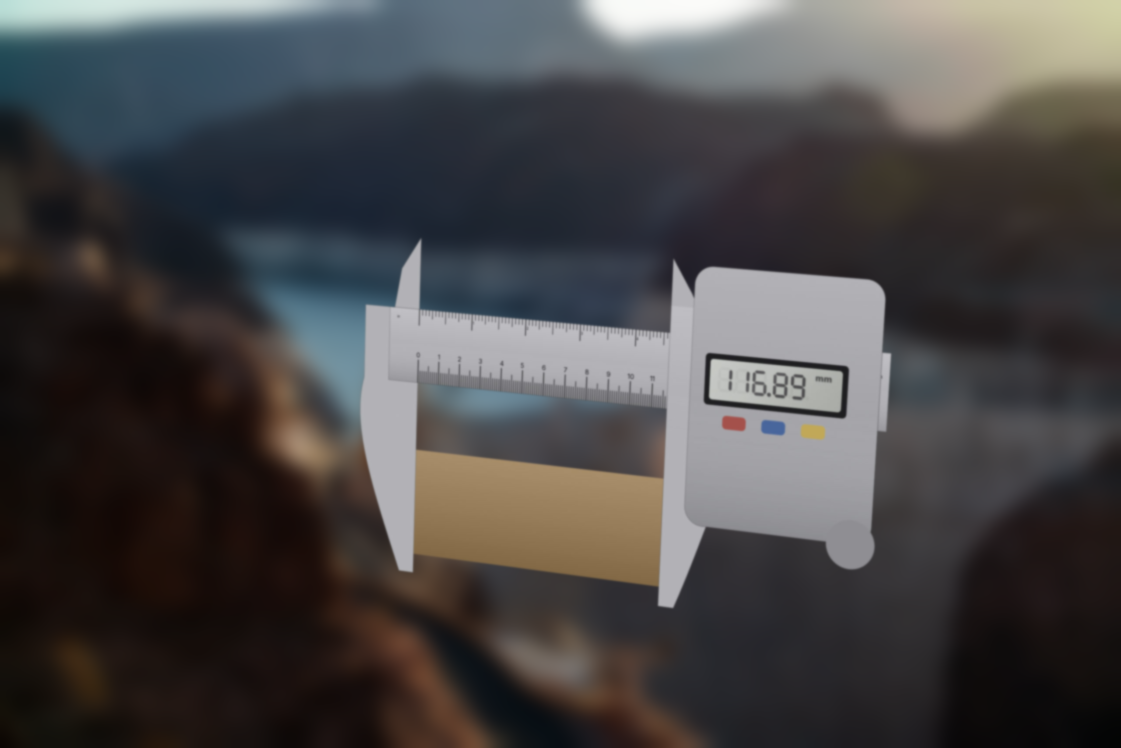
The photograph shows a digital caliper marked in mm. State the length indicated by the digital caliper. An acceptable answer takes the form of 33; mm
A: 116.89; mm
